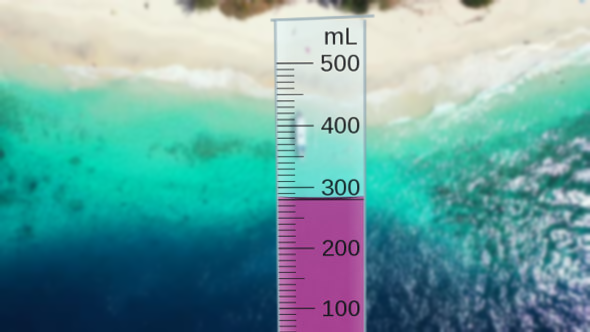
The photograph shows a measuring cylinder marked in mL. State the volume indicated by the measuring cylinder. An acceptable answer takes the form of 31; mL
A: 280; mL
